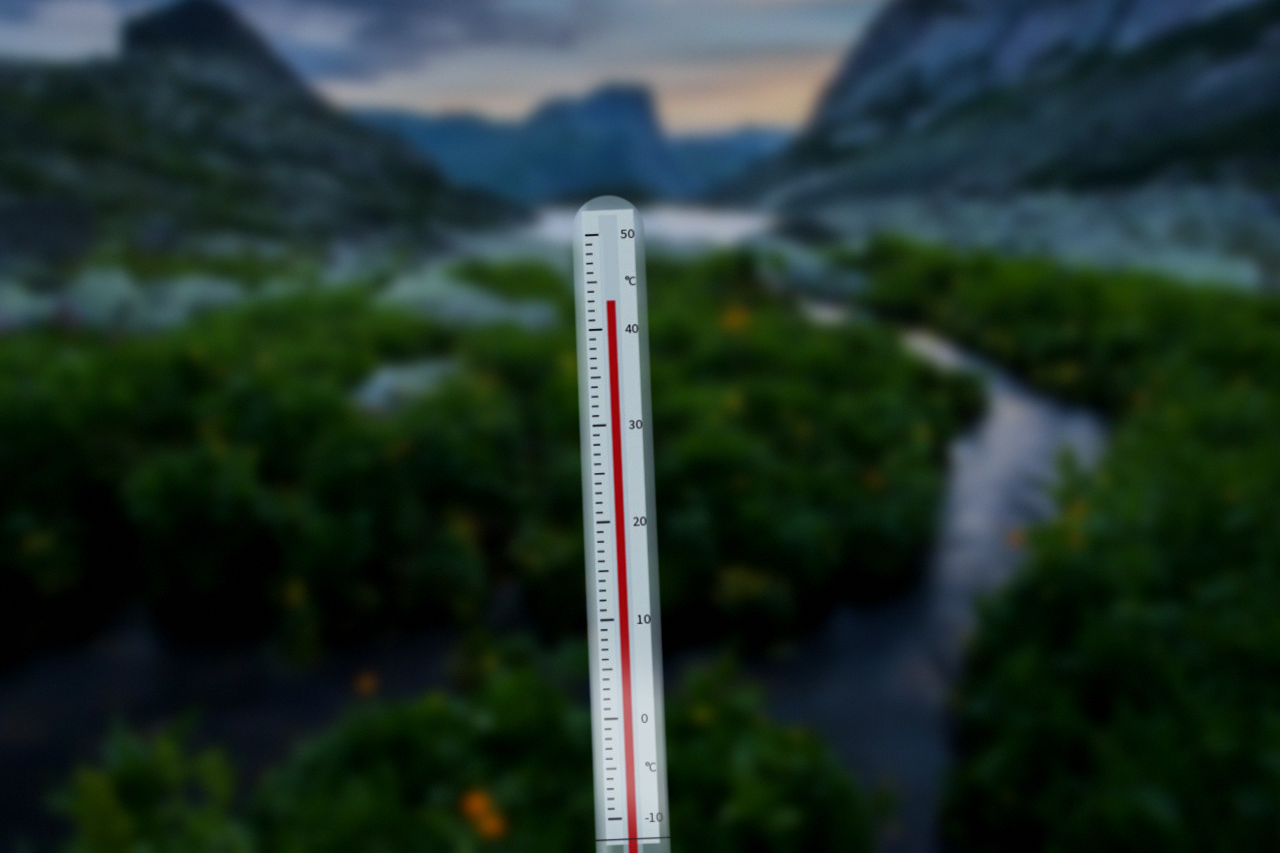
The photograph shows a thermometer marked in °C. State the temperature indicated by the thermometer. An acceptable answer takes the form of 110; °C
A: 43; °C
